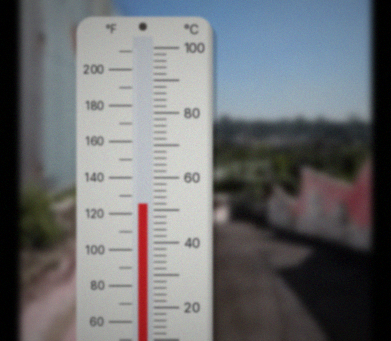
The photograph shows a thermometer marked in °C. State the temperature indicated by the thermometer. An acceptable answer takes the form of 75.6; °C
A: 52; °C
